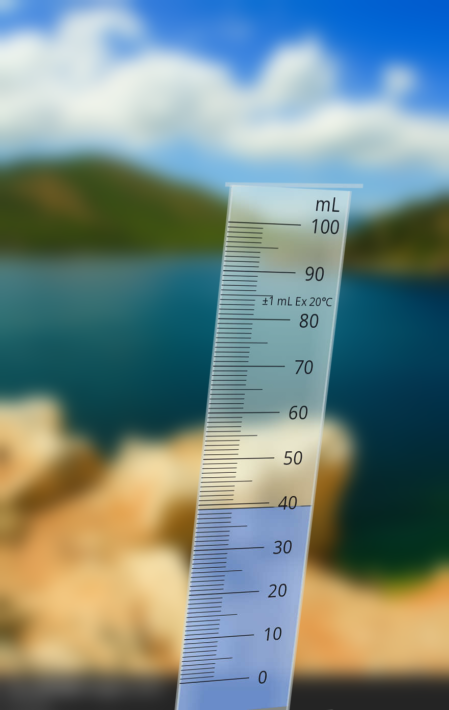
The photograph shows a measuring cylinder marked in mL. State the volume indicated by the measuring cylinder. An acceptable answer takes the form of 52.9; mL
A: 39; mL
